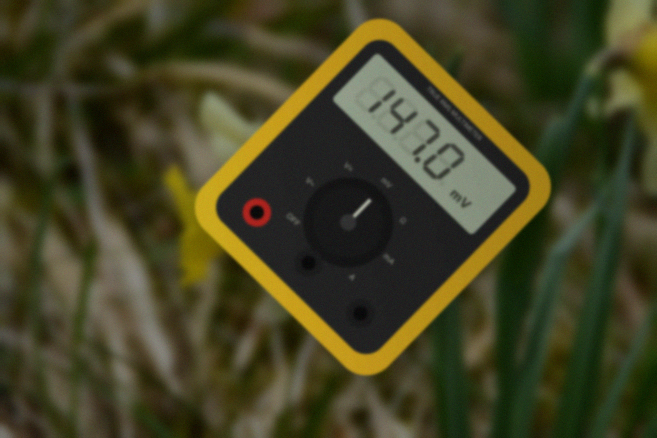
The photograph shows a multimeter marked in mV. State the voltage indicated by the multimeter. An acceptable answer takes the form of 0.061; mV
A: 147.0; mV
